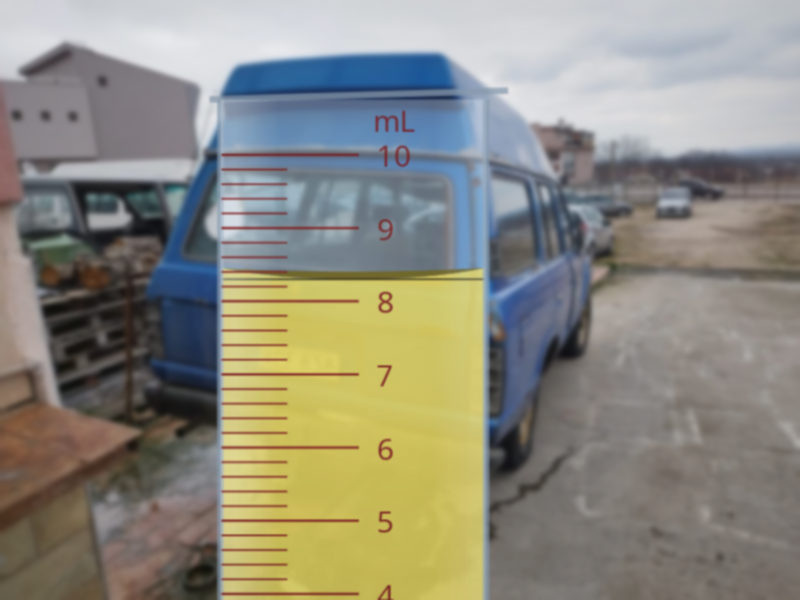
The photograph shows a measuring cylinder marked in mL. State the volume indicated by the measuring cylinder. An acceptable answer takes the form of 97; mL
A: 8.3; mL
